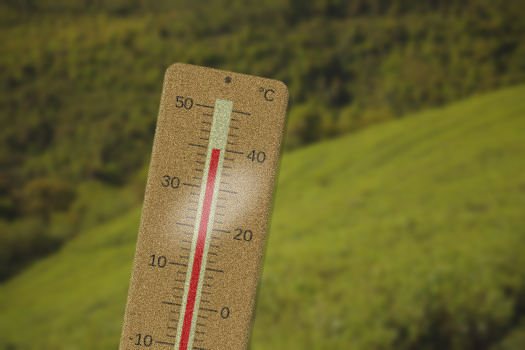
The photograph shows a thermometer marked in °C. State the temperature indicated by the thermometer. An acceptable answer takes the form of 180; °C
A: 40; °C
